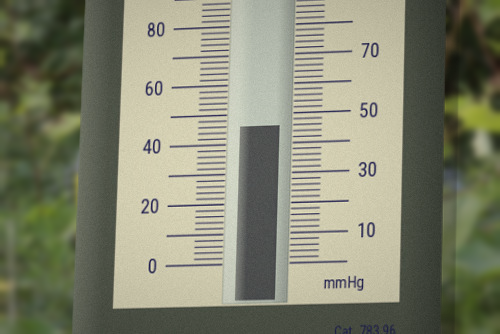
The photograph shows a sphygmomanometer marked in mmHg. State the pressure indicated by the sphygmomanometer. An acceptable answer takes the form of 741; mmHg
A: 46; mmHg
